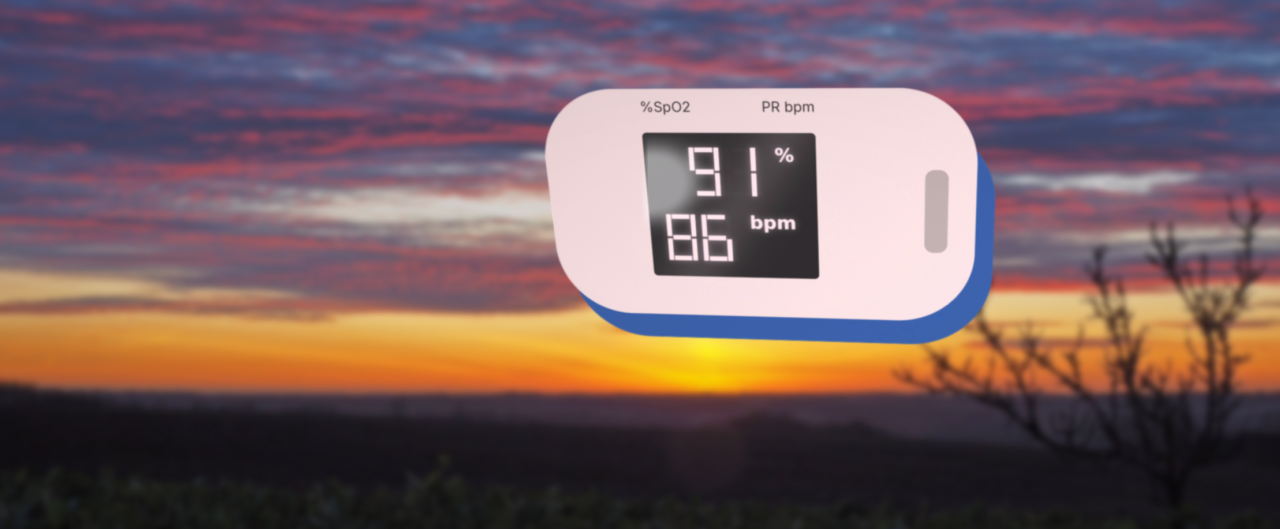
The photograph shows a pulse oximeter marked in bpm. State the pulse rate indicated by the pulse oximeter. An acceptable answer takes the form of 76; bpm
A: 86; bpm
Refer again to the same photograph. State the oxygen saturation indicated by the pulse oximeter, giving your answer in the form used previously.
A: 91; %
